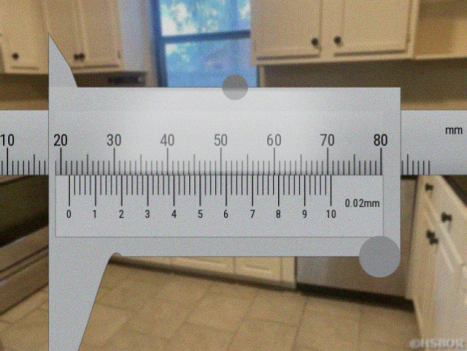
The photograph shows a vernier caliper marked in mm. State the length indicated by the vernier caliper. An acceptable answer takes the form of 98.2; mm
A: 21.6; mm
